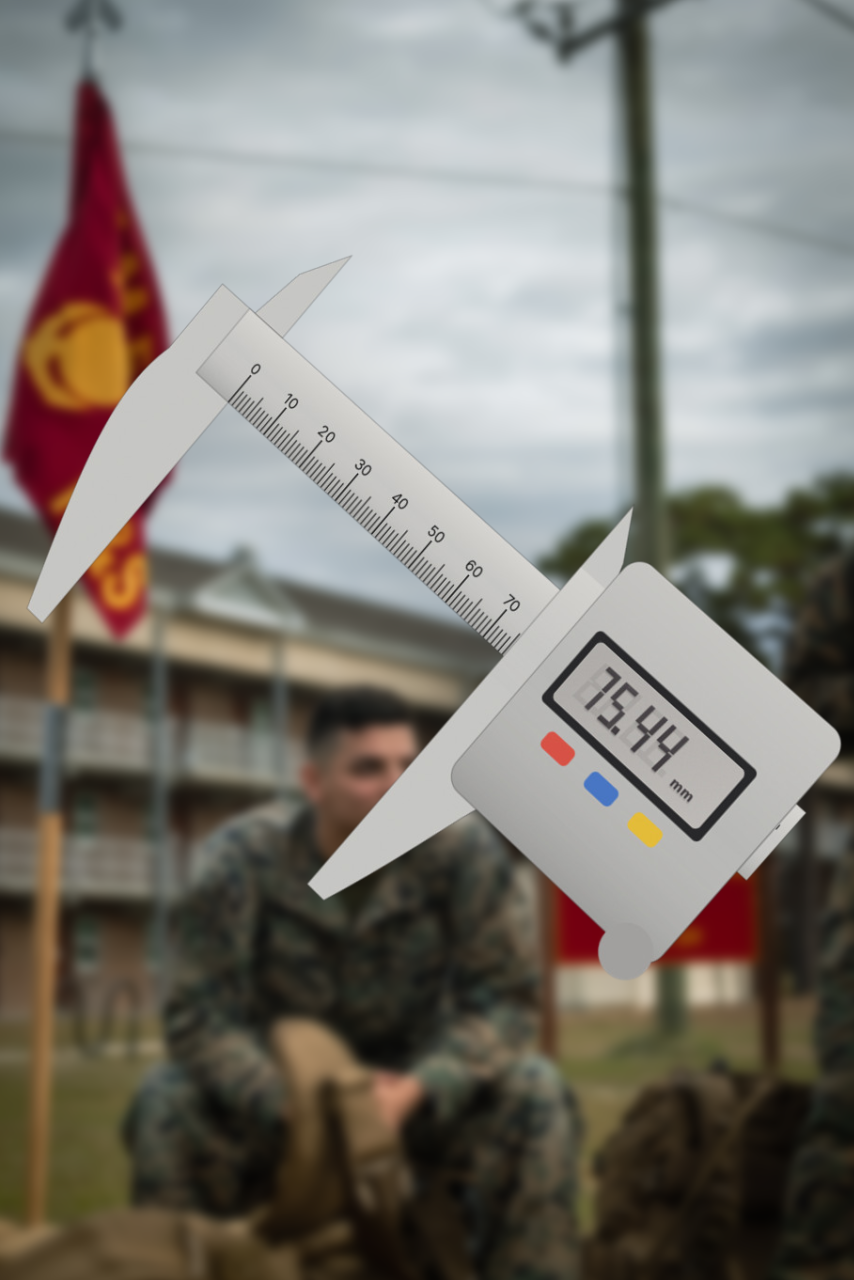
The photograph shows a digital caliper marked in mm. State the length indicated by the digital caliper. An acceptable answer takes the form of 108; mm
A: 75.44; mm
